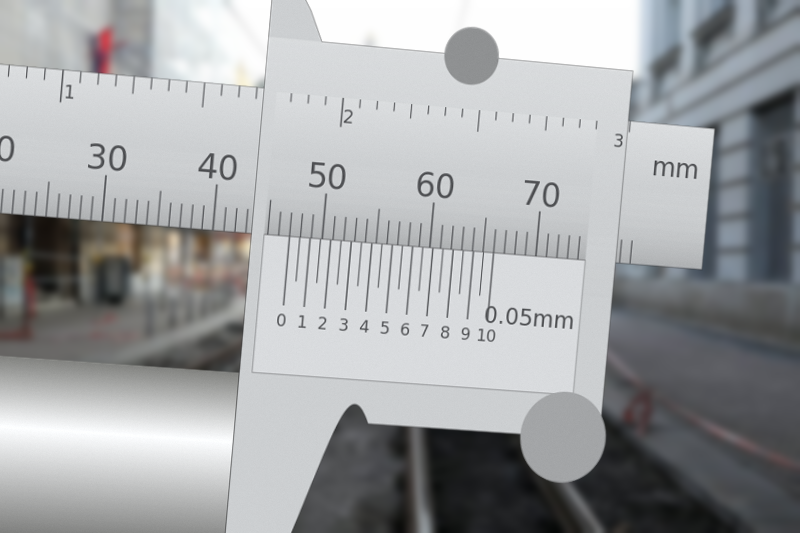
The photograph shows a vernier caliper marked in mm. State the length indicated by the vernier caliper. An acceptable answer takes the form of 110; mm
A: 47.0; mm
